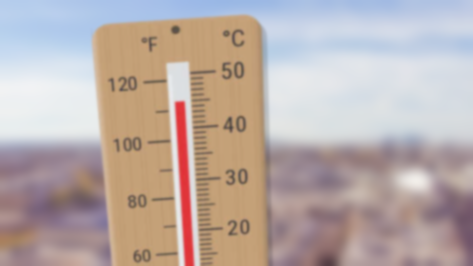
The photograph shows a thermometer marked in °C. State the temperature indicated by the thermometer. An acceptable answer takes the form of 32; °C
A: 45; °C
